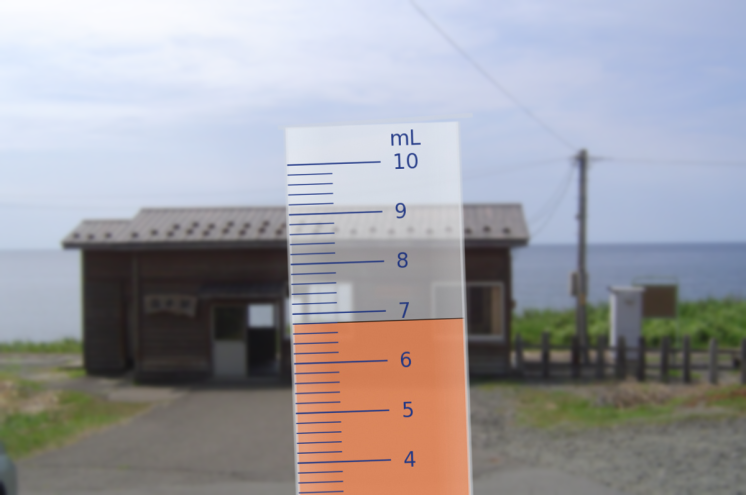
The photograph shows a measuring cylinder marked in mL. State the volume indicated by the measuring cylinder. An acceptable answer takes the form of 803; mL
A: 6.8; mL
